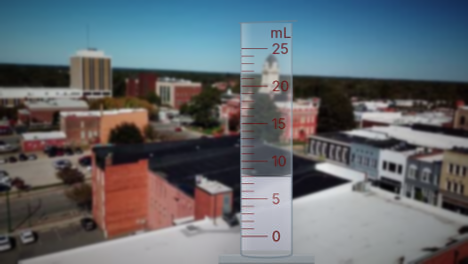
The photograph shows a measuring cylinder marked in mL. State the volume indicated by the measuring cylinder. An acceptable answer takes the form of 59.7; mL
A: 8; mL
